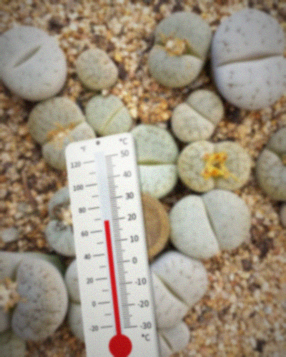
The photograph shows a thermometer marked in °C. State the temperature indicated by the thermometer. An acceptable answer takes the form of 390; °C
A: 20; °C
